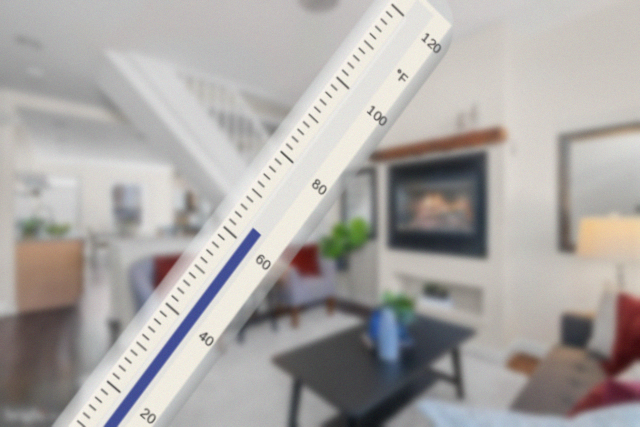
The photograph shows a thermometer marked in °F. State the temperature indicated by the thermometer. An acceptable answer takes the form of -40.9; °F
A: 64; °F
